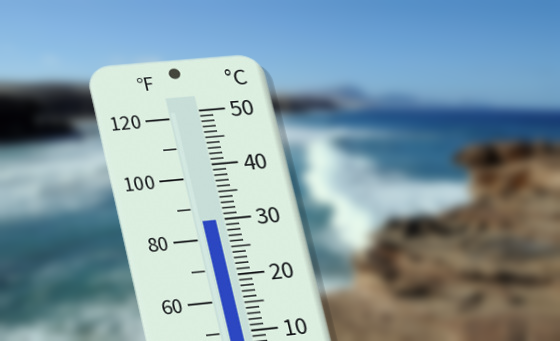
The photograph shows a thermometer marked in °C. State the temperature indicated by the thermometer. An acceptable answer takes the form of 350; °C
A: 30; °C
